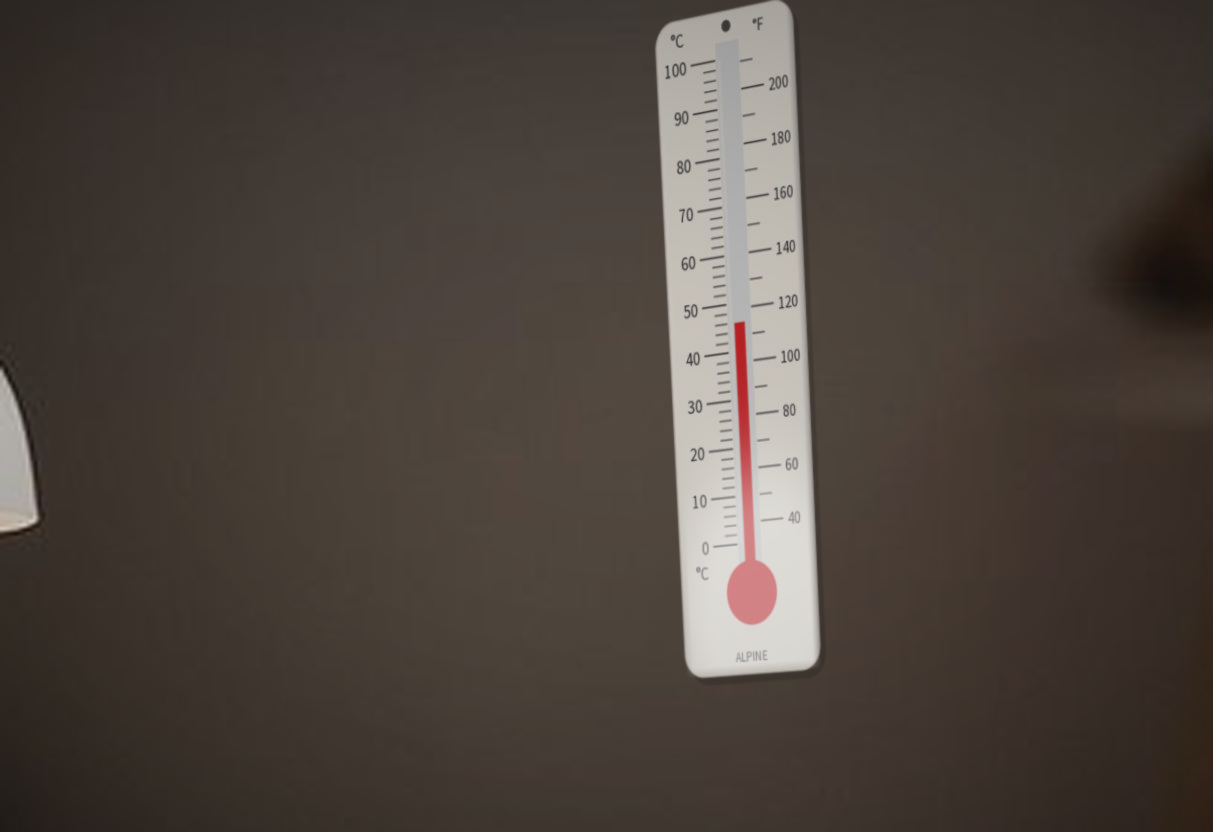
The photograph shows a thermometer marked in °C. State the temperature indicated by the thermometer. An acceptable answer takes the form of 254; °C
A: 46; °C
